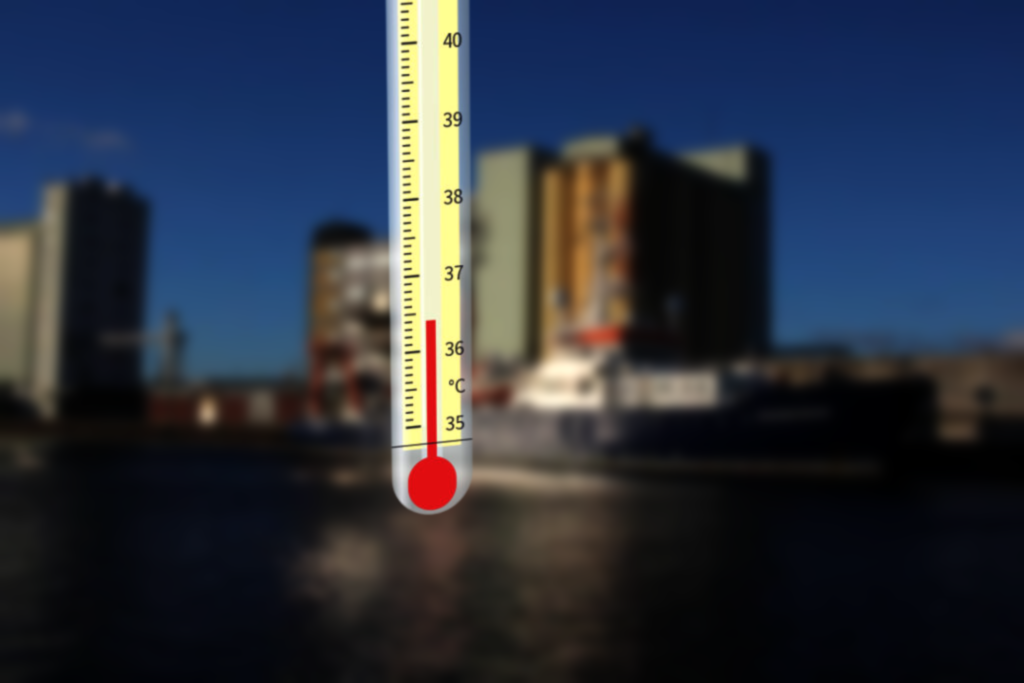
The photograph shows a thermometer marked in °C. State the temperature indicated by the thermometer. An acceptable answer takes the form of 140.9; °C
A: 36.4; °C
